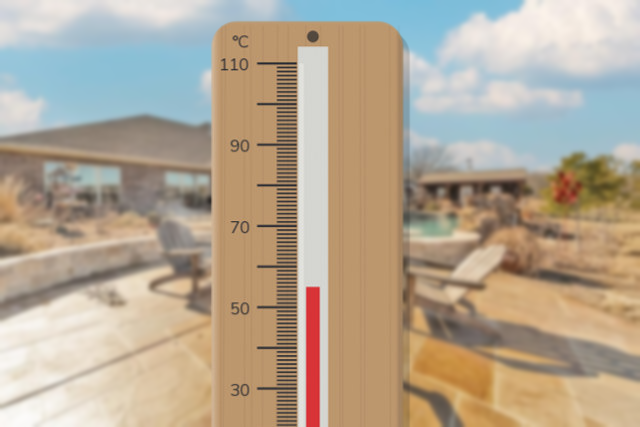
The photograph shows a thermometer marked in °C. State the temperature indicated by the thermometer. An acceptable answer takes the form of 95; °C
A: 55; °C
